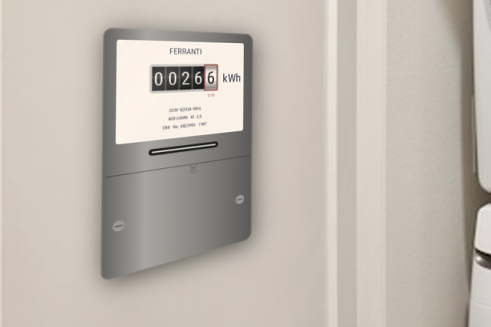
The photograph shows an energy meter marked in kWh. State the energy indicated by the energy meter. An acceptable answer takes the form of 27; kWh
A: 26.6; kWh
